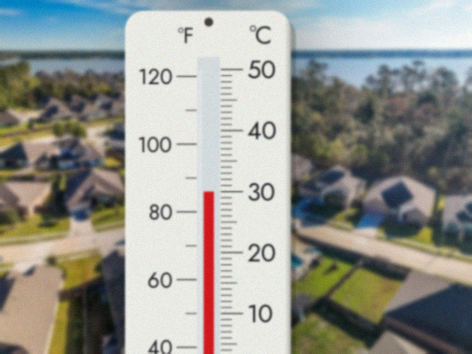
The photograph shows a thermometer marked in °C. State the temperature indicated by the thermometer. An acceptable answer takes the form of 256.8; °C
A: 30; °C
